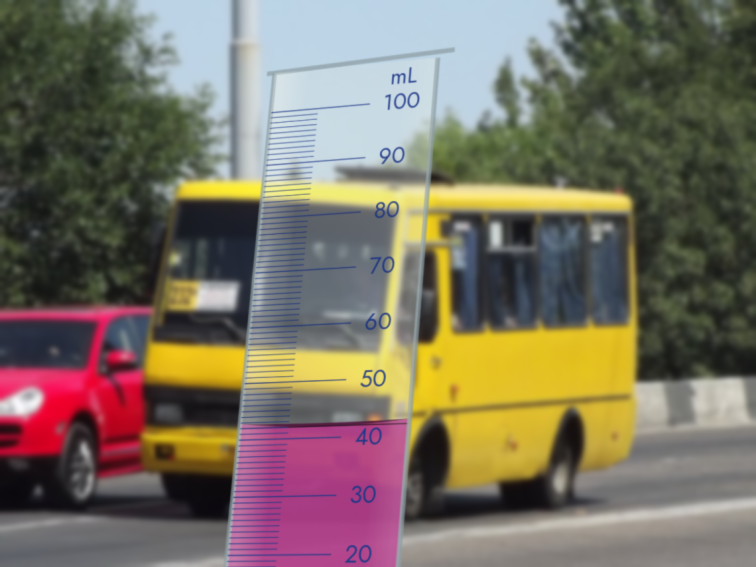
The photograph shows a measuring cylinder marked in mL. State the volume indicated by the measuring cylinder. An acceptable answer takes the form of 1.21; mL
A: 42; mL
